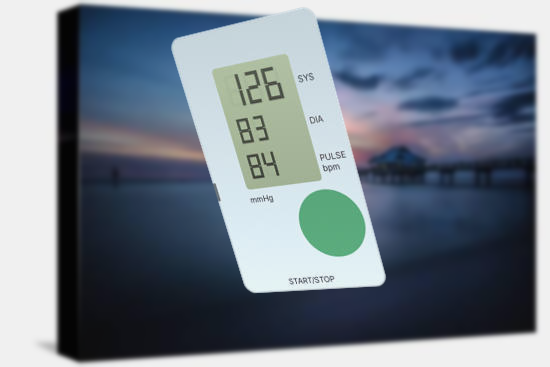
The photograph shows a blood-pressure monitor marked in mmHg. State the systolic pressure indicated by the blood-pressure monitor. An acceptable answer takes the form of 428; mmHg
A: 126; mmHg
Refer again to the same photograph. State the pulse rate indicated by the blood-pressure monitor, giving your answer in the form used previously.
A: 84; bpm
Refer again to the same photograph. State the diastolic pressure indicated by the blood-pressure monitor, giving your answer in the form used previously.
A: 83; mmHg
